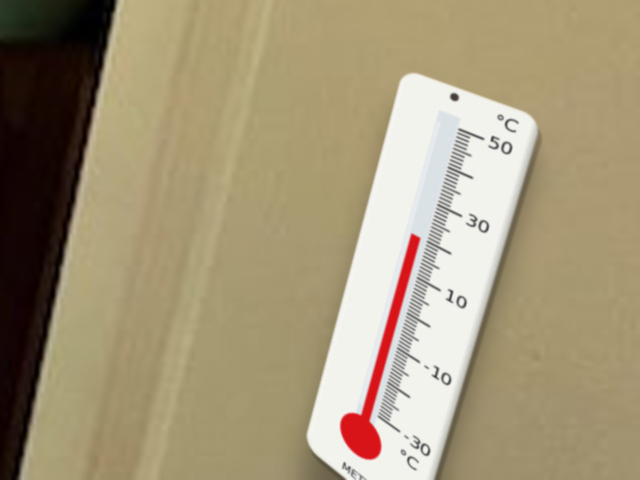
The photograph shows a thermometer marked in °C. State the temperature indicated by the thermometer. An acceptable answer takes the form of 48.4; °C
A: 20; °C
